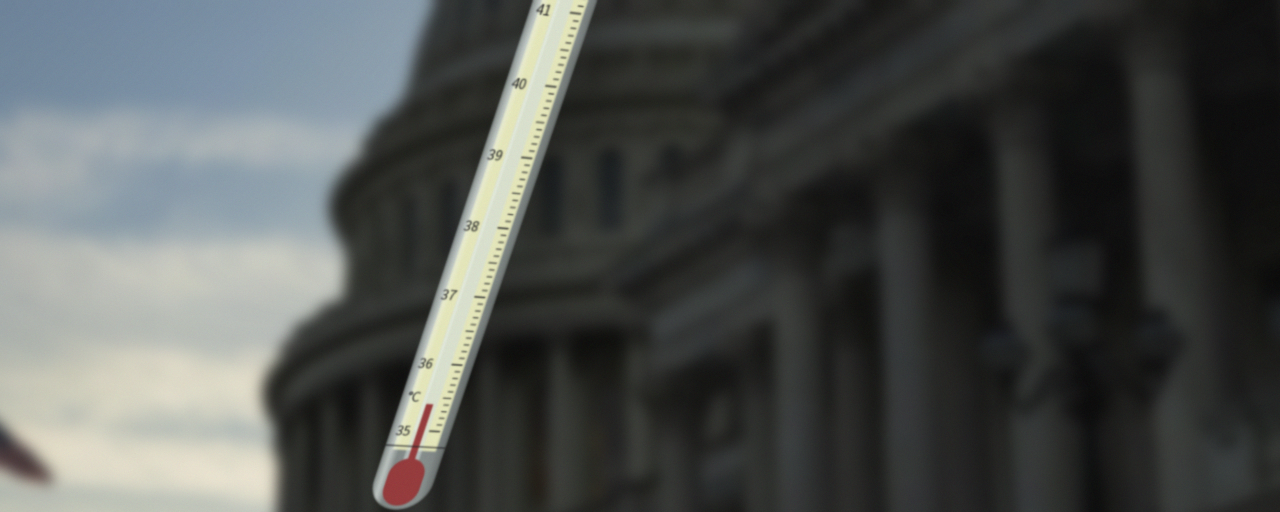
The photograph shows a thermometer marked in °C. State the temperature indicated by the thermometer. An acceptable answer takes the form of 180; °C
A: 35.4; °C
